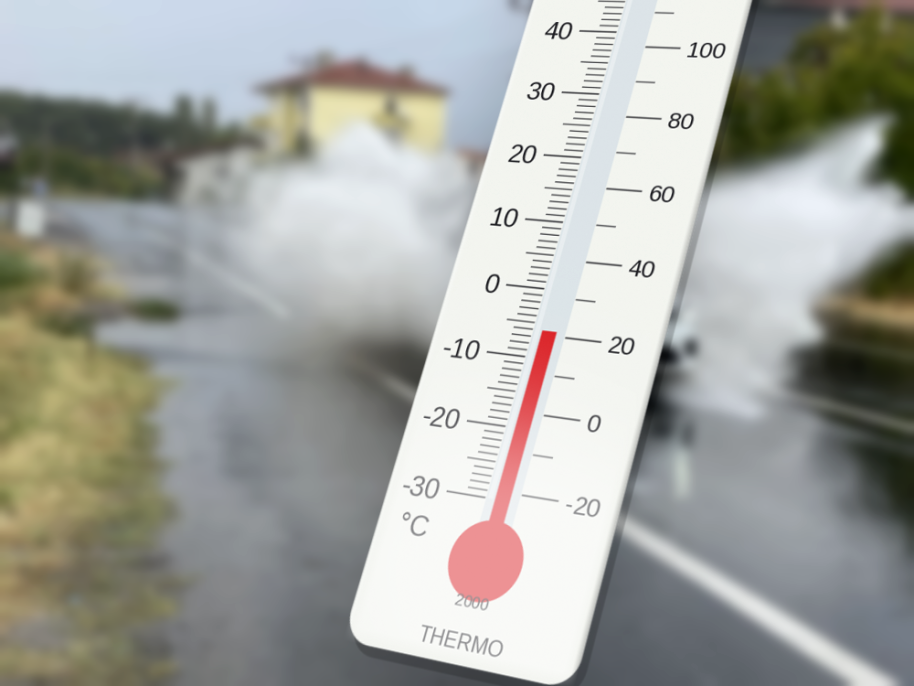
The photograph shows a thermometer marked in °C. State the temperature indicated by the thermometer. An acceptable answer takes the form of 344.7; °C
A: -6; °C
